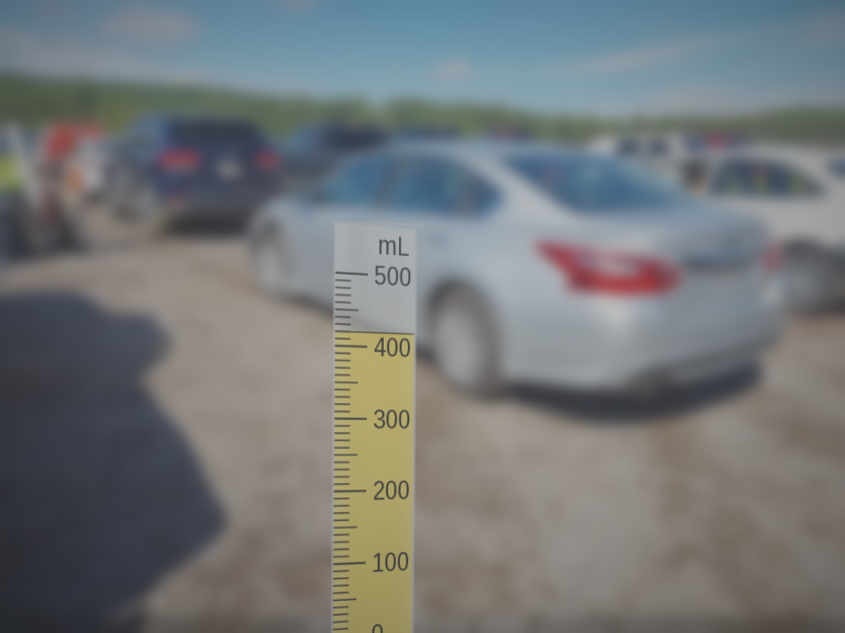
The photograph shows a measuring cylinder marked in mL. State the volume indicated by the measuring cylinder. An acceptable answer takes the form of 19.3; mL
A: 420; mL
